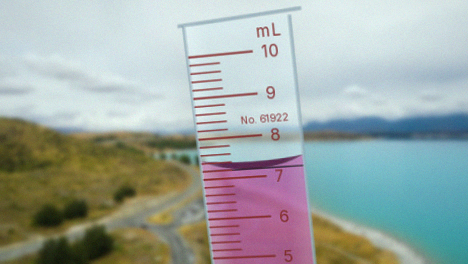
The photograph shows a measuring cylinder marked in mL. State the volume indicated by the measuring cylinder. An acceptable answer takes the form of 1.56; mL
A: 7.2; mL
